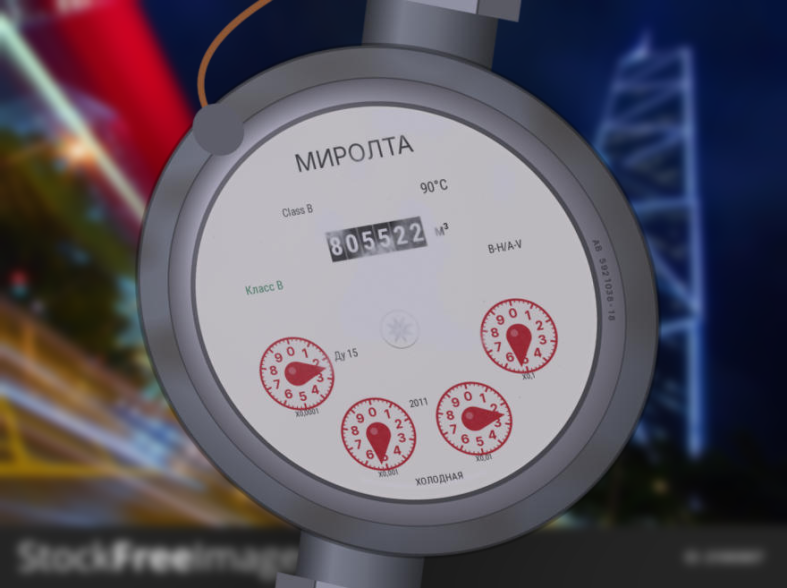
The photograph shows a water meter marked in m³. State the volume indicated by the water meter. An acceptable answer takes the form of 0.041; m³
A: 805522.5252; m³
